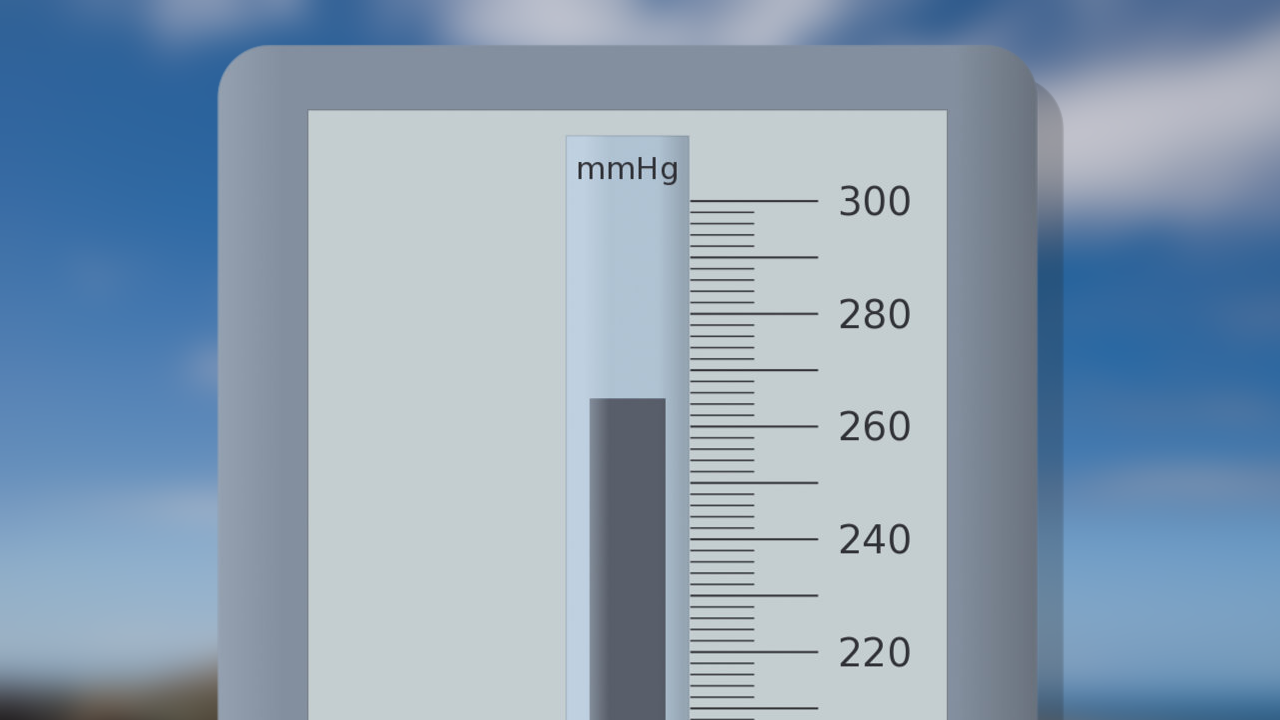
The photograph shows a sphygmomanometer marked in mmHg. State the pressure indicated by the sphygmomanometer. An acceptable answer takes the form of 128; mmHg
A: 265; mmHg
